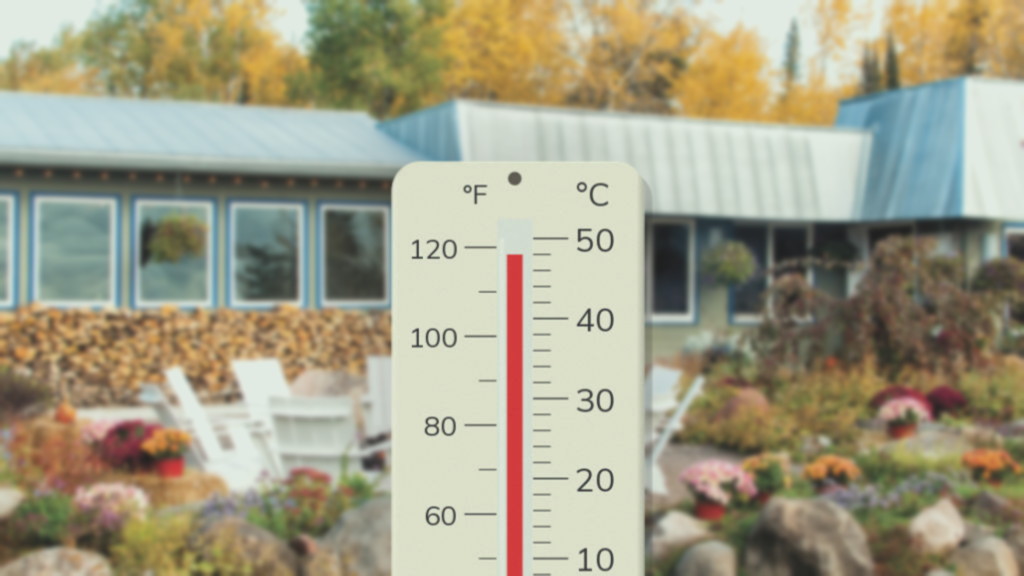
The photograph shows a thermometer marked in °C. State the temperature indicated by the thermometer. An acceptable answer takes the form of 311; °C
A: 48; °C
